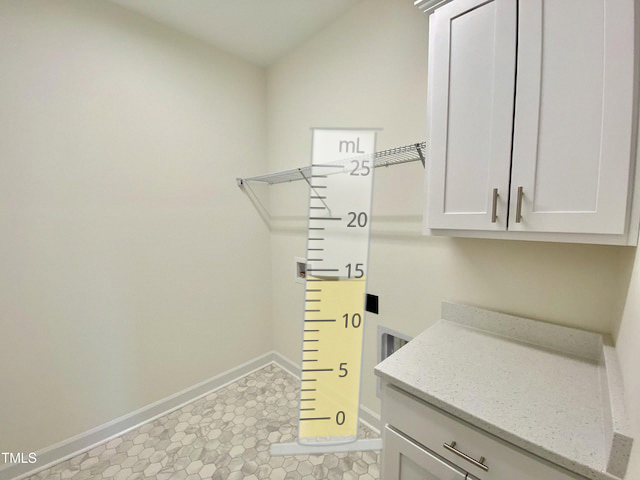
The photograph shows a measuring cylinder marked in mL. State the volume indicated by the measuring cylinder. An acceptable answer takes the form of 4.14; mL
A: 14; mL
